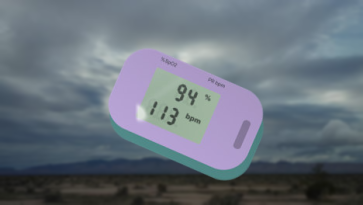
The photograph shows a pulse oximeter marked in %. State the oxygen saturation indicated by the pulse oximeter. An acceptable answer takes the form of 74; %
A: 94; %
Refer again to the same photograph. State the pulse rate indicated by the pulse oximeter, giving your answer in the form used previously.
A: 113; bpm
